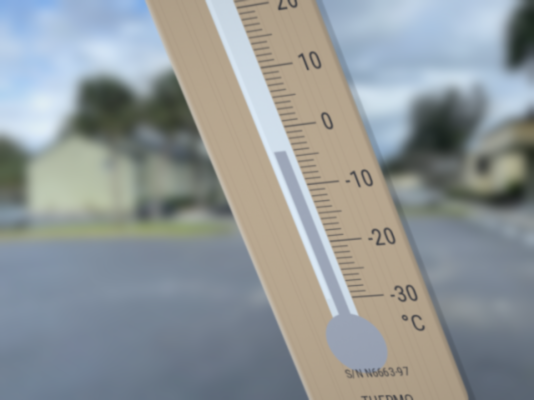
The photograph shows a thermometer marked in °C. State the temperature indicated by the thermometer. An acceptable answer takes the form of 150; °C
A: -4; °C
